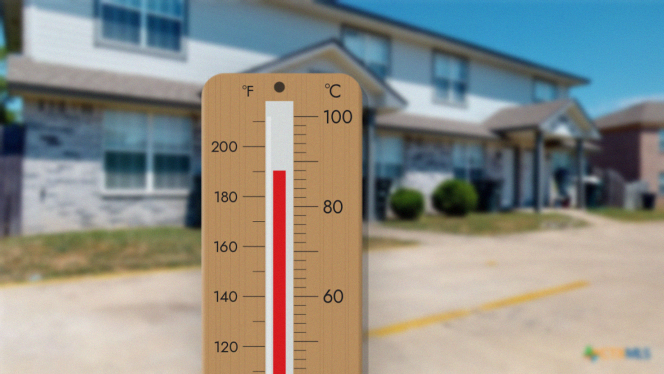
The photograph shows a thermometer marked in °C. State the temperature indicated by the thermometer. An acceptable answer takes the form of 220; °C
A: 88; °C
